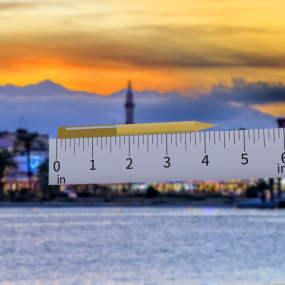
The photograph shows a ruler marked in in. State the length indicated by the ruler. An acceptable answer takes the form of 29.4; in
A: 4.375; in
